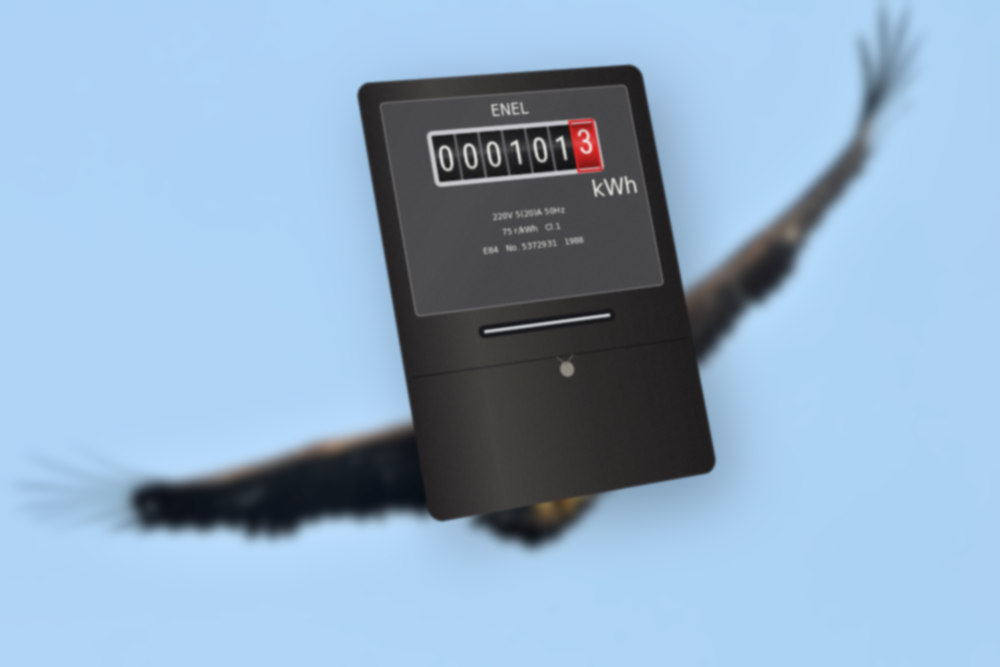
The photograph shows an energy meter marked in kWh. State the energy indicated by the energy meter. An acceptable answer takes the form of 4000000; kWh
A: 101.3; kWh
